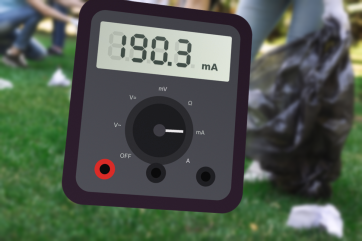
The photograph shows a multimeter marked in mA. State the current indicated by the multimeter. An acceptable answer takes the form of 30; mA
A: 190.3; mA
